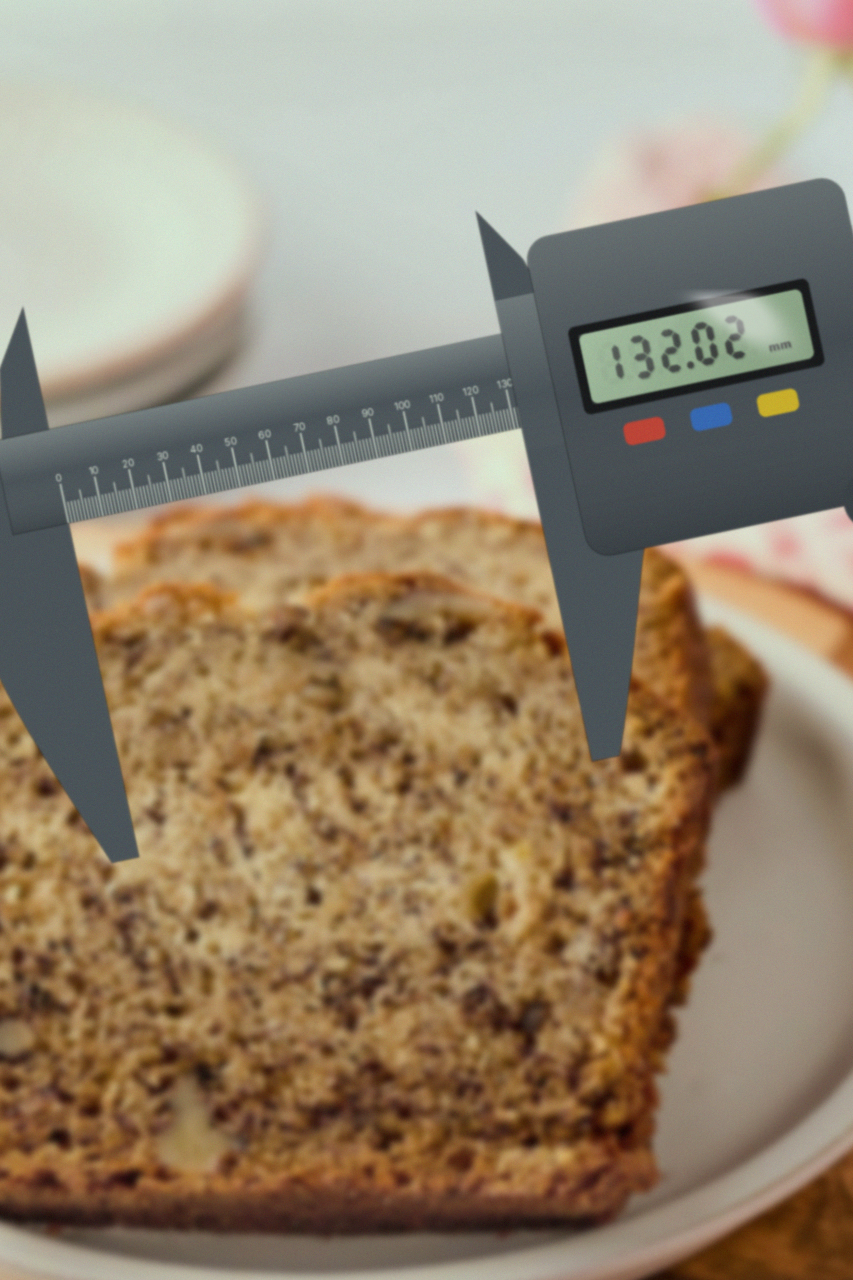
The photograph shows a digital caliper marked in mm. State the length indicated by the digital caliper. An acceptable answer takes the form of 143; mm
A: 132.02; mm
